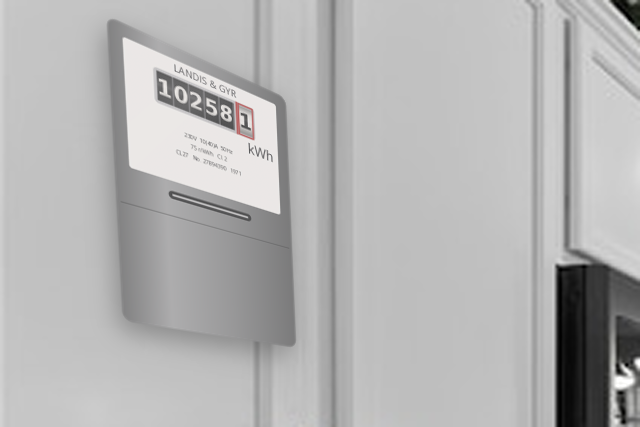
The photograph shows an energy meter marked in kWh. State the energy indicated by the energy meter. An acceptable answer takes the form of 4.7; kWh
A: 10258.1; kWh
